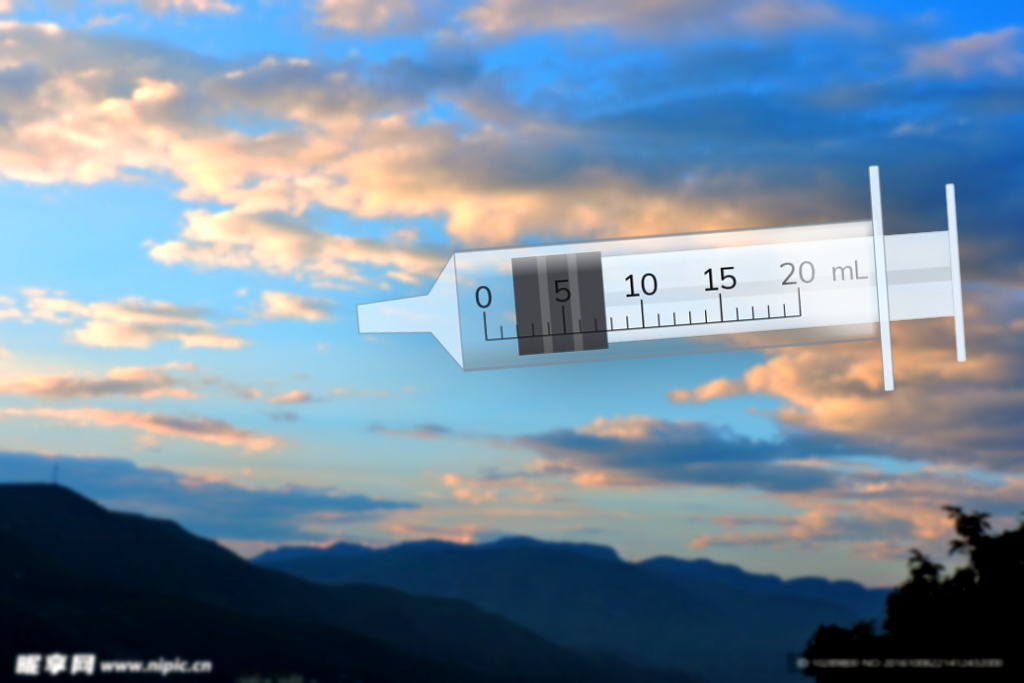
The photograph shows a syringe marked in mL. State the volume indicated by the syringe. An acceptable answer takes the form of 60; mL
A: 2; mL
